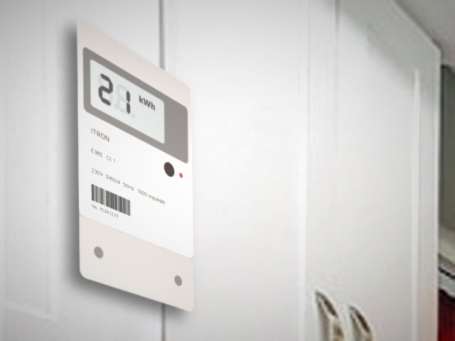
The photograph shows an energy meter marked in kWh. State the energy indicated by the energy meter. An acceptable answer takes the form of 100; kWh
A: 21; kWh
